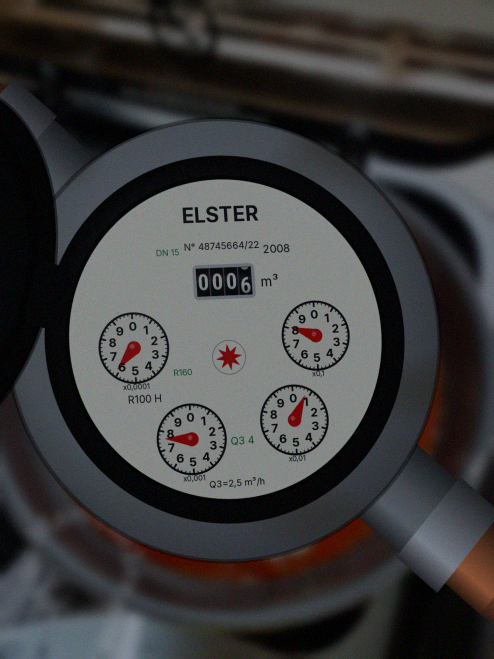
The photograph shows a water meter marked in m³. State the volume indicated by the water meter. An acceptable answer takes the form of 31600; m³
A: 5.8076; m³
